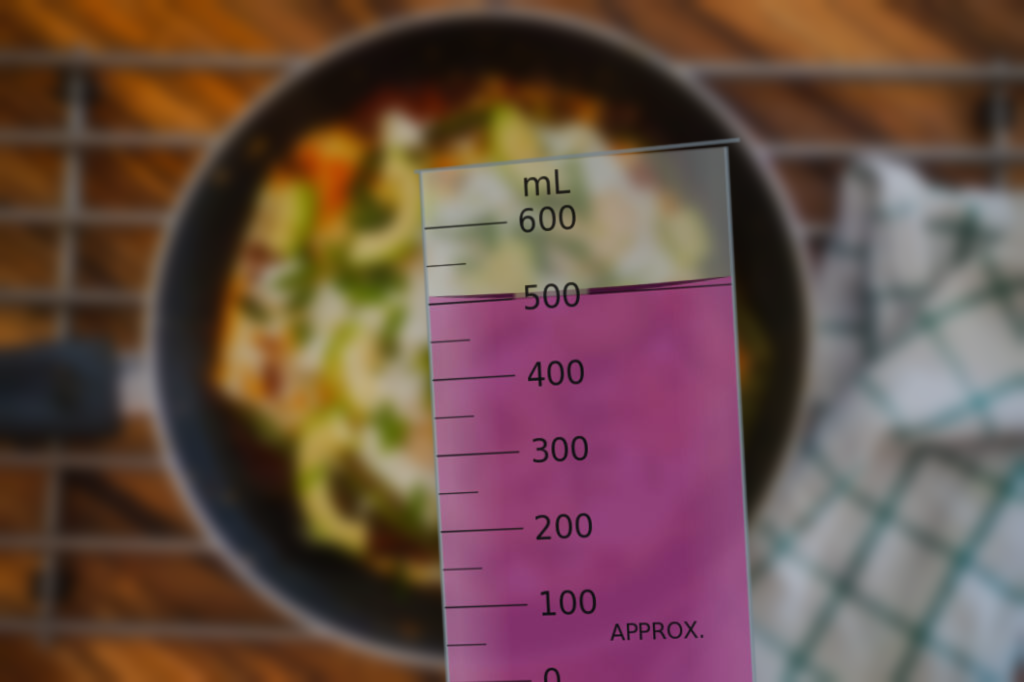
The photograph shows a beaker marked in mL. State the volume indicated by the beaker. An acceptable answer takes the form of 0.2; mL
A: 500; mL
